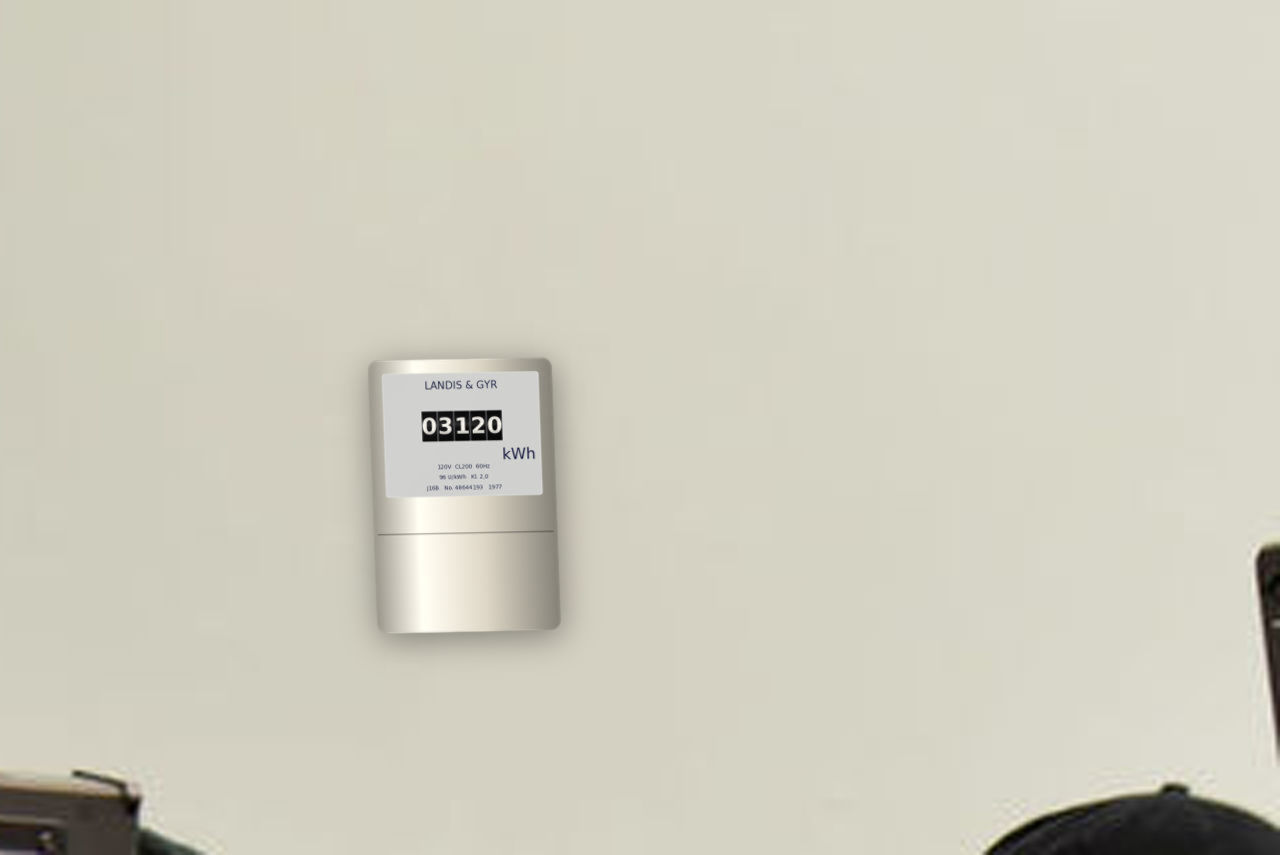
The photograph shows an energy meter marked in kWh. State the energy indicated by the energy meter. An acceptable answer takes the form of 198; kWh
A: 3120; kWh
